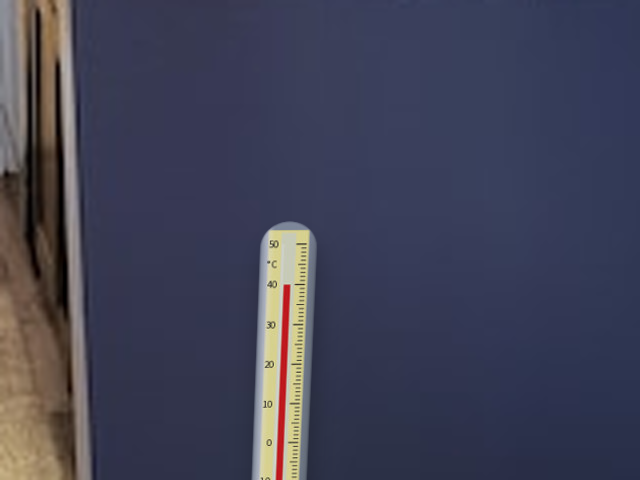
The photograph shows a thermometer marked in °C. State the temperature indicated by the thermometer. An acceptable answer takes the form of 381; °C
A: 40; °C
